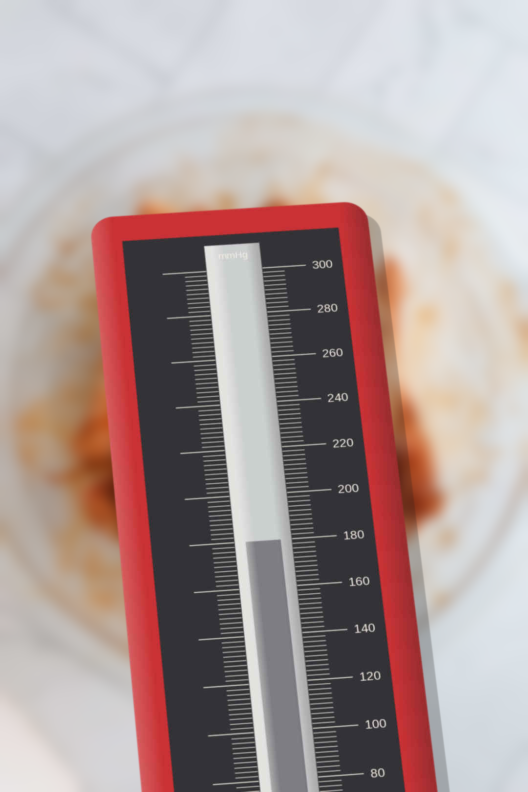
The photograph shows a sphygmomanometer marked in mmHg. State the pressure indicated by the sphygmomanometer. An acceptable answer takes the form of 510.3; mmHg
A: 180; mmHg
